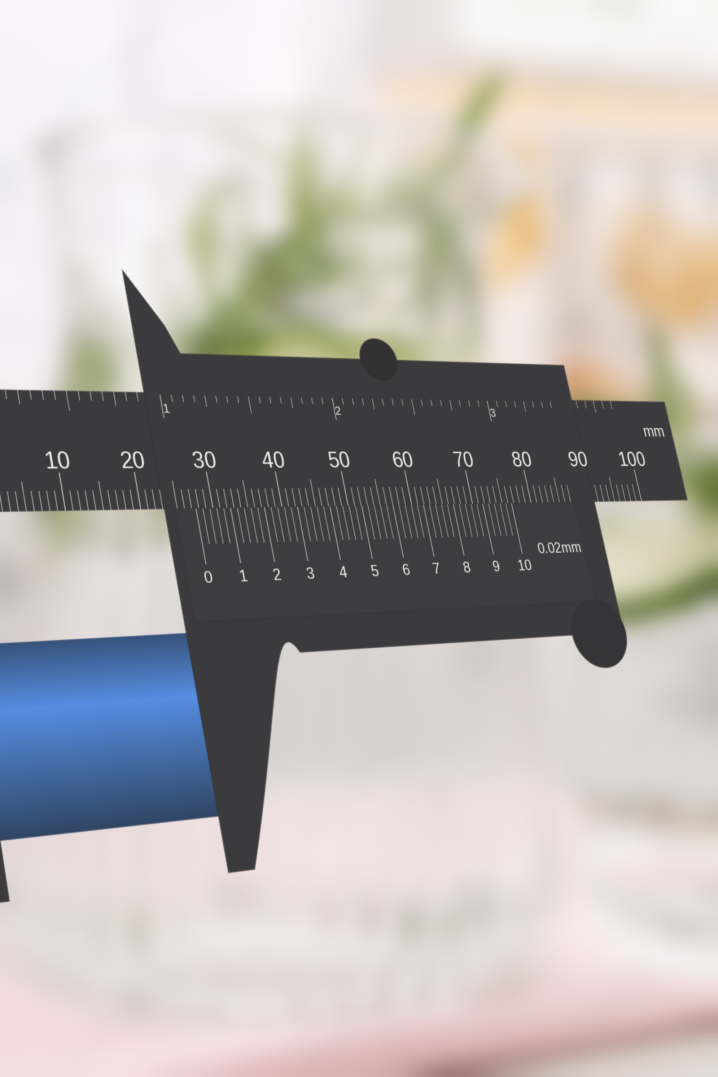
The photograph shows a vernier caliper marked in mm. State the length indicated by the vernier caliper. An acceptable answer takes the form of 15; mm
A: 27.6; mm
